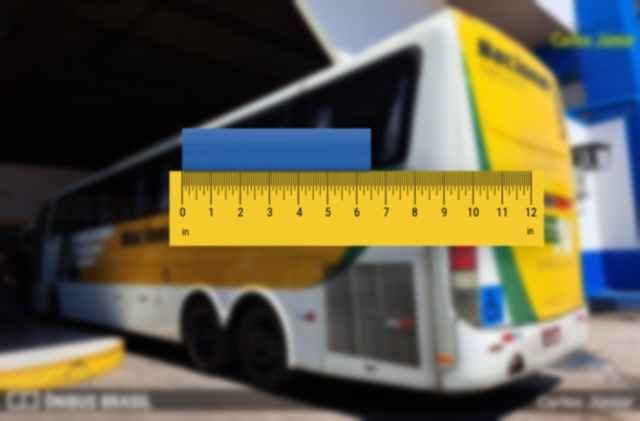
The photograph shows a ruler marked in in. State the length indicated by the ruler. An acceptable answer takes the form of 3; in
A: 6.5; in
